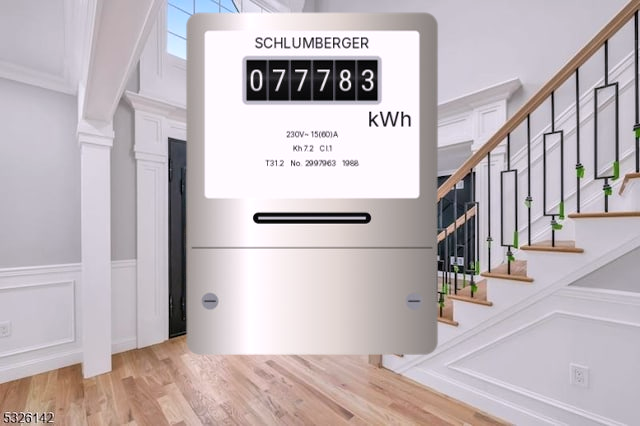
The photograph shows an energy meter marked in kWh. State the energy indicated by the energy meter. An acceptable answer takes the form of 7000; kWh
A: 77783; kWh
